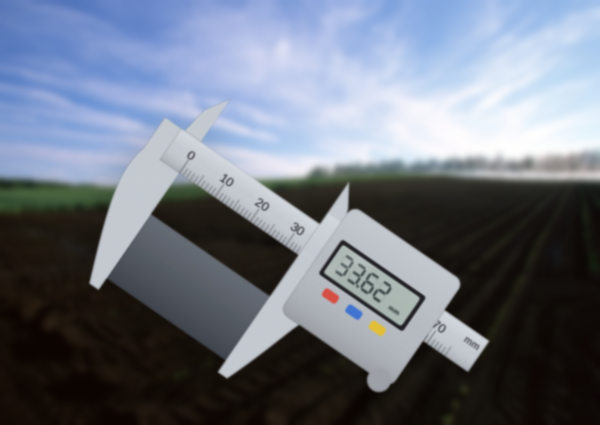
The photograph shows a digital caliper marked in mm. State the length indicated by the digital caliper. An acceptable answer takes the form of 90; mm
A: 33.62; mm
